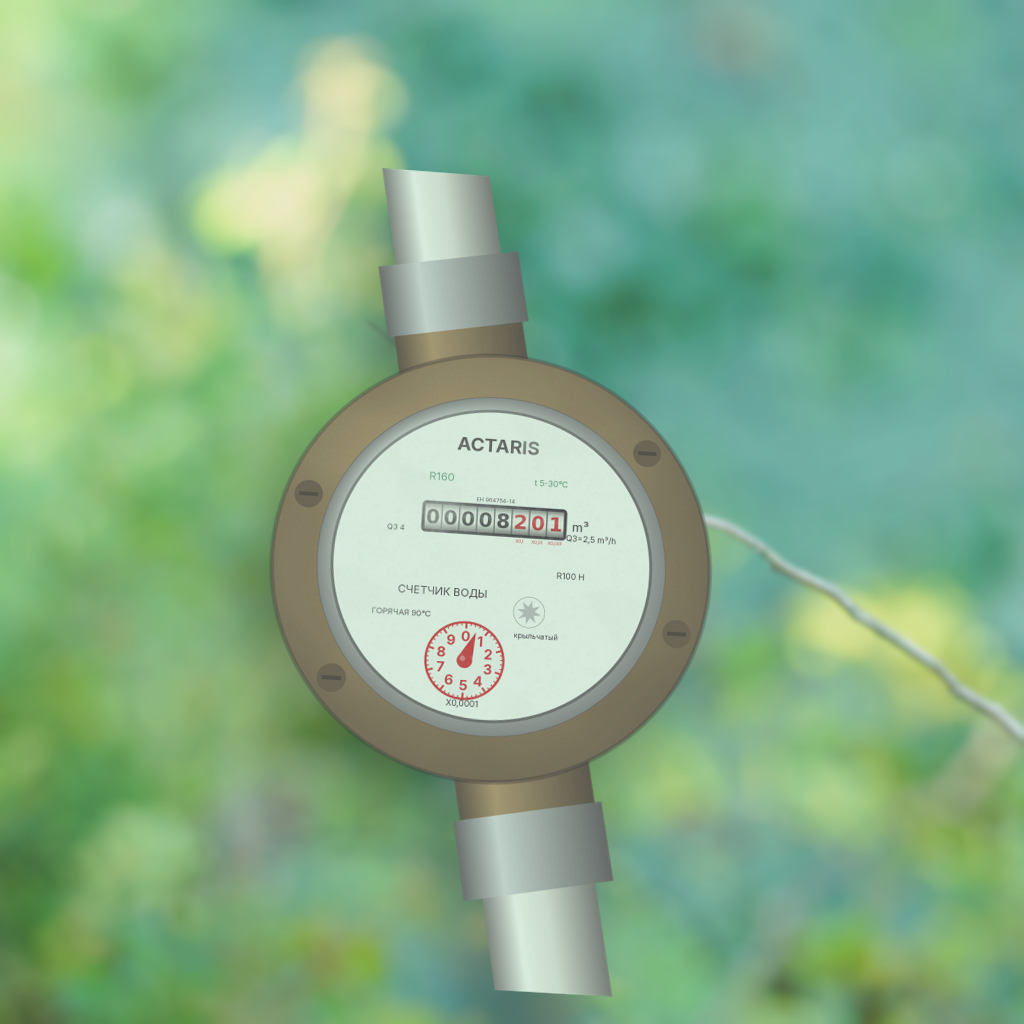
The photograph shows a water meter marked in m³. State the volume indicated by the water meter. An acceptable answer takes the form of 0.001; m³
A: 8.2010; m³
